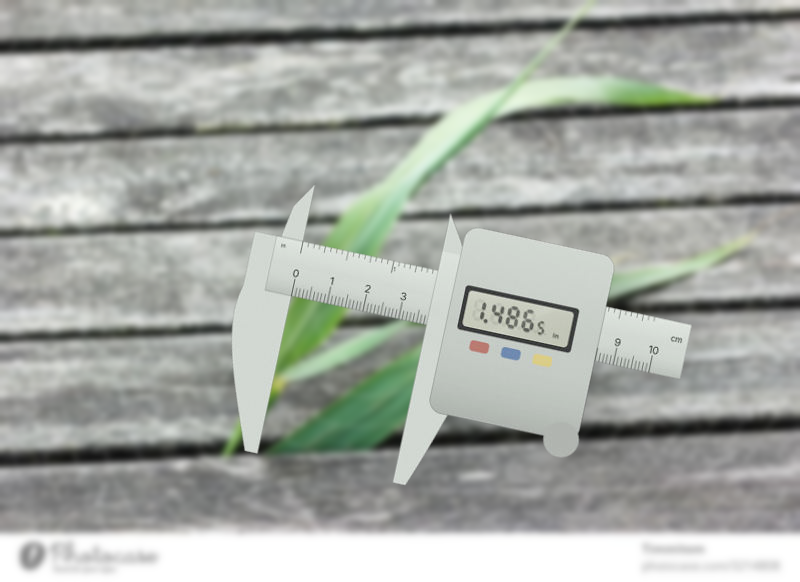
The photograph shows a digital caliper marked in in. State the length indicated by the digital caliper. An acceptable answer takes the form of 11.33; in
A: 1.4865; in
